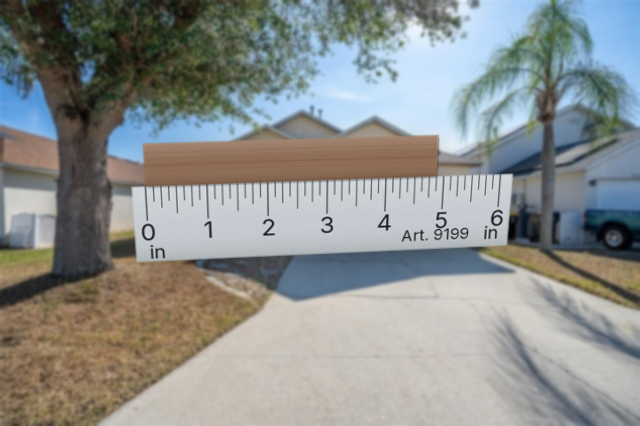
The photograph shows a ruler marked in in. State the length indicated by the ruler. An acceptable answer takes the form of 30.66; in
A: 4.875; in
